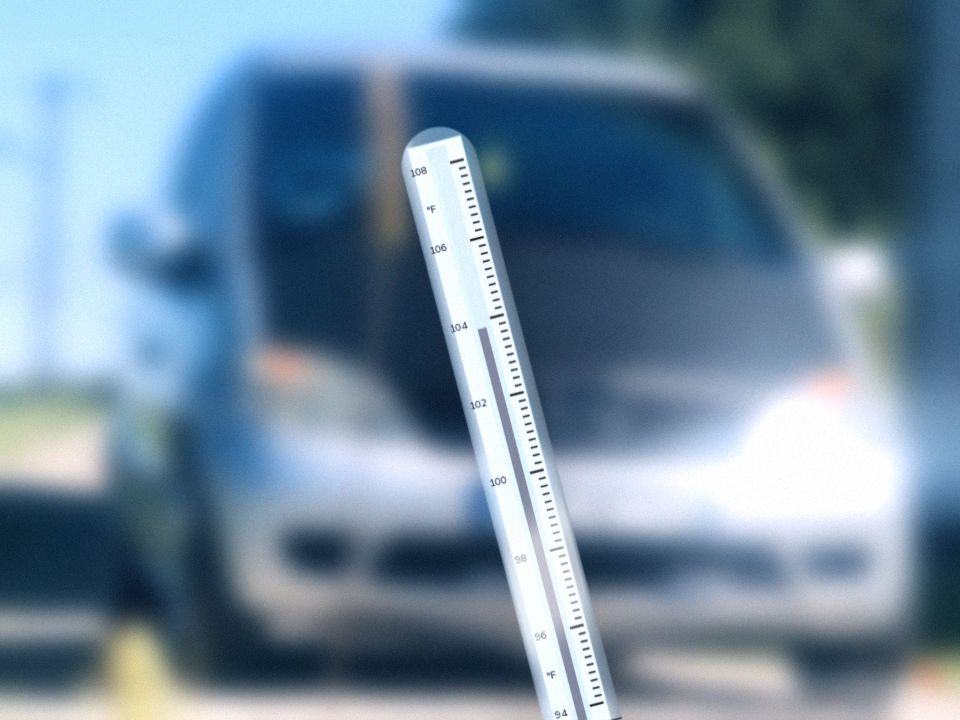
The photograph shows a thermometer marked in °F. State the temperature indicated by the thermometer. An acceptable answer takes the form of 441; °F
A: 103.8; °F
